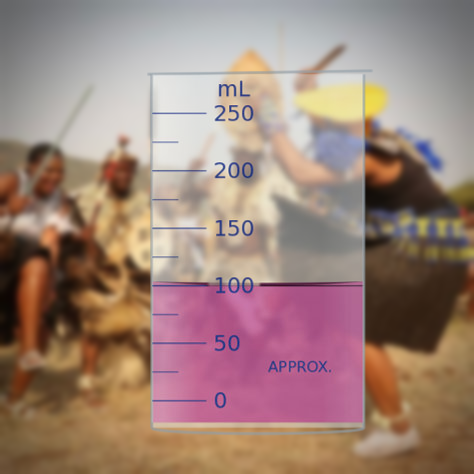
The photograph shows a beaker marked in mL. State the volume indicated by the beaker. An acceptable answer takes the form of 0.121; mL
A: 100; mL
